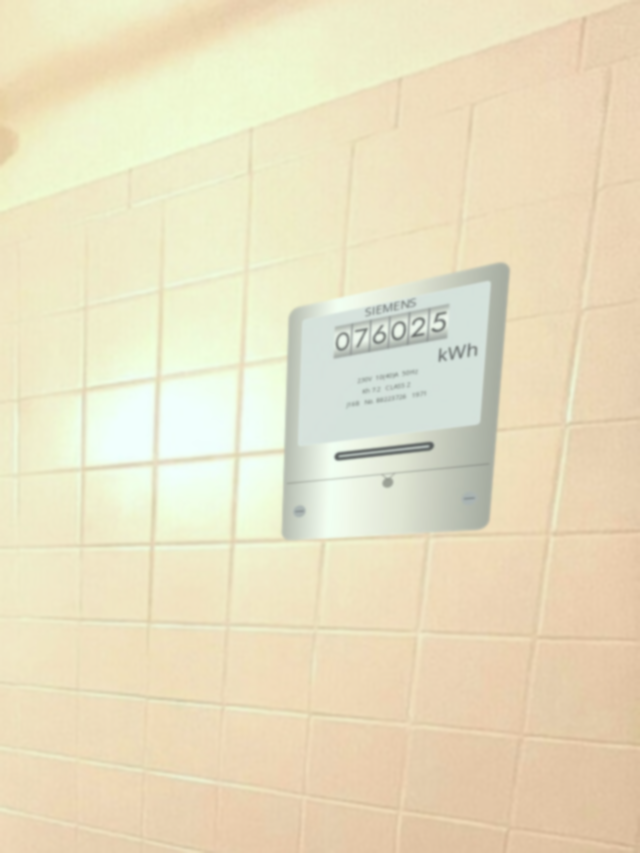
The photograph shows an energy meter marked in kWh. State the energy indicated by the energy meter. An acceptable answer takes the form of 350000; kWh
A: 76025; kWh
